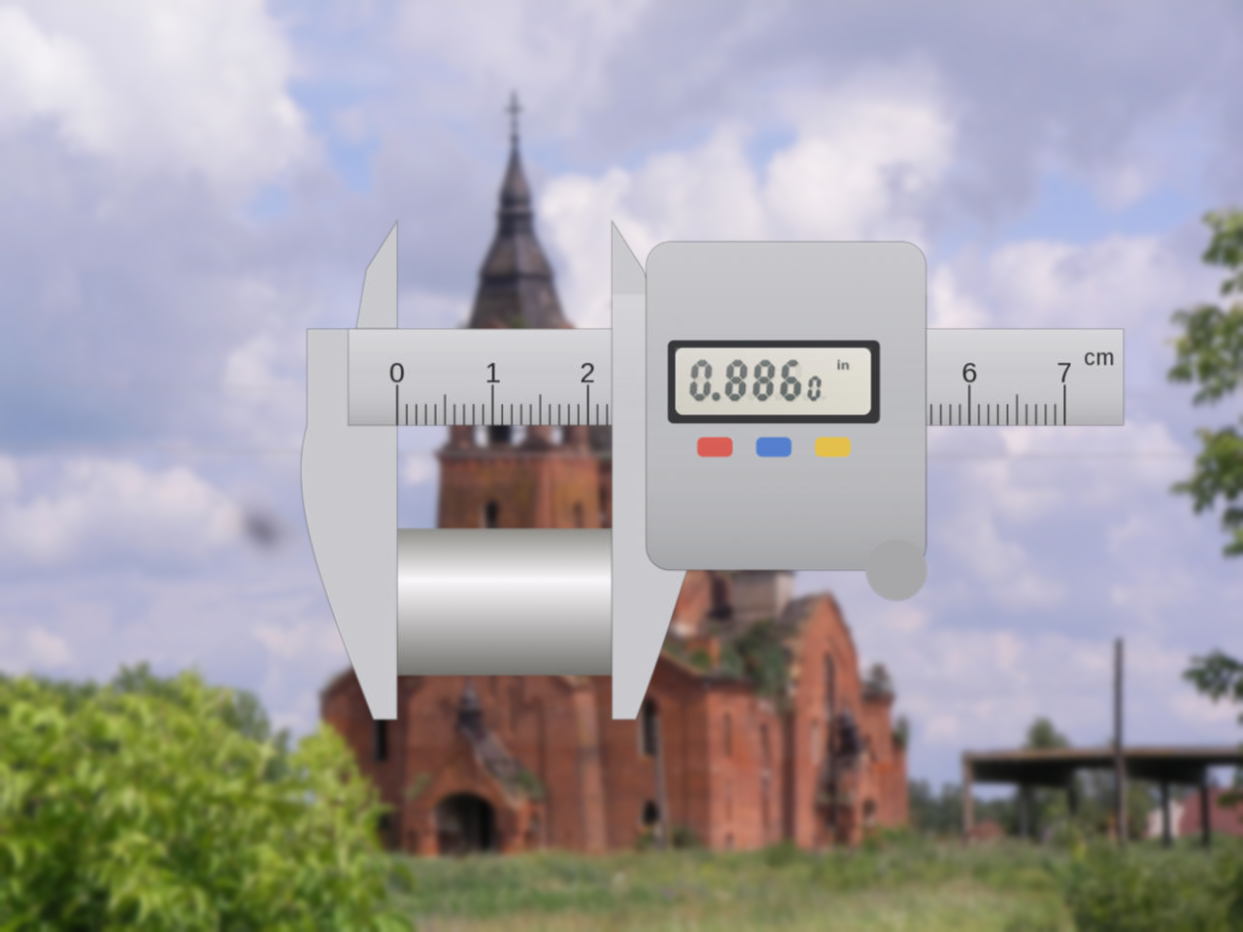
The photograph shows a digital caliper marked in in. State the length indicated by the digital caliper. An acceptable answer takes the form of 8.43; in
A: 0.8860; in
